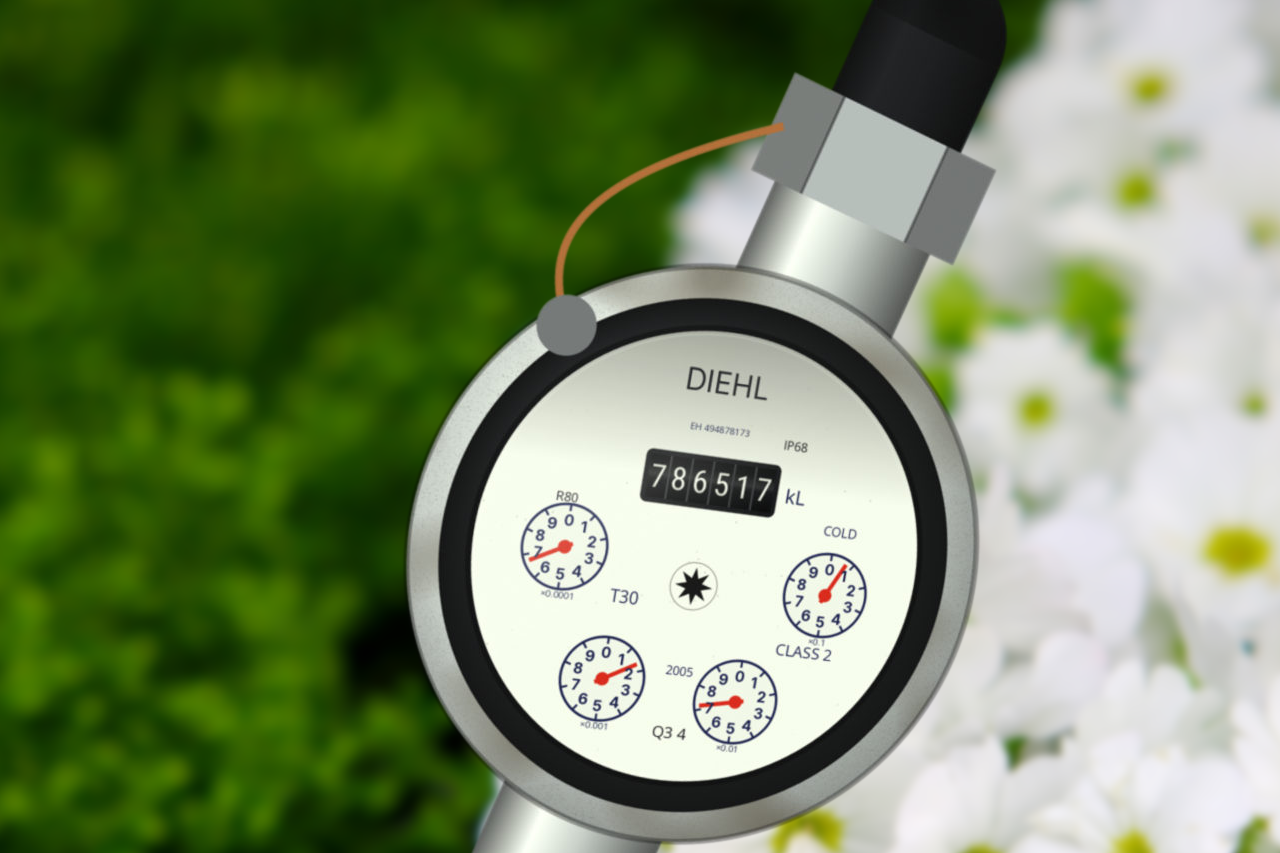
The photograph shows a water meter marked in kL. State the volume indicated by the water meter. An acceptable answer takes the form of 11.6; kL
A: 786517.0716; kL
